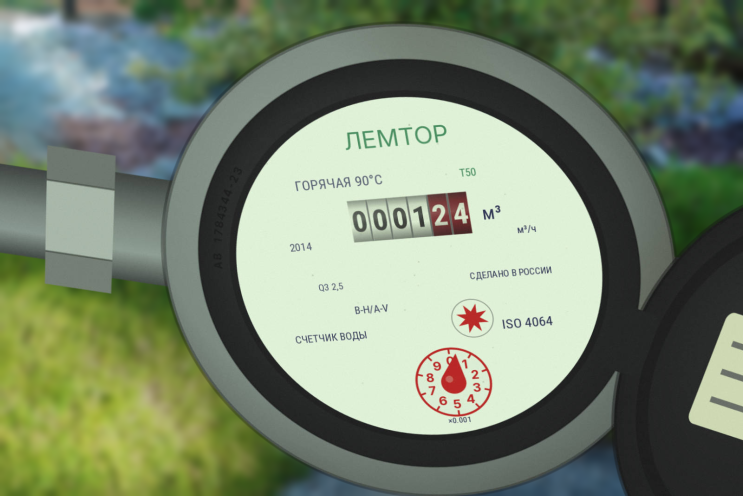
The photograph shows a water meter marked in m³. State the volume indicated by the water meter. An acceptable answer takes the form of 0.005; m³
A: 1.240; m³
